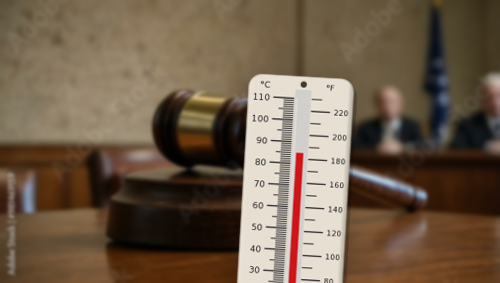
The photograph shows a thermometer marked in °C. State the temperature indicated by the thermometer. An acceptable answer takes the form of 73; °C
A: 85; °C
